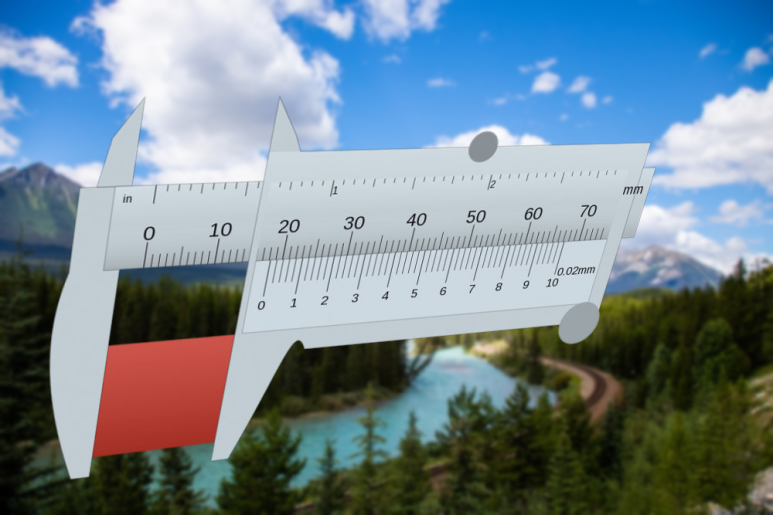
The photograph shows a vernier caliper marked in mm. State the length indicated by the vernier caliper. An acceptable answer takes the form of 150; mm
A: 18.2; mm
